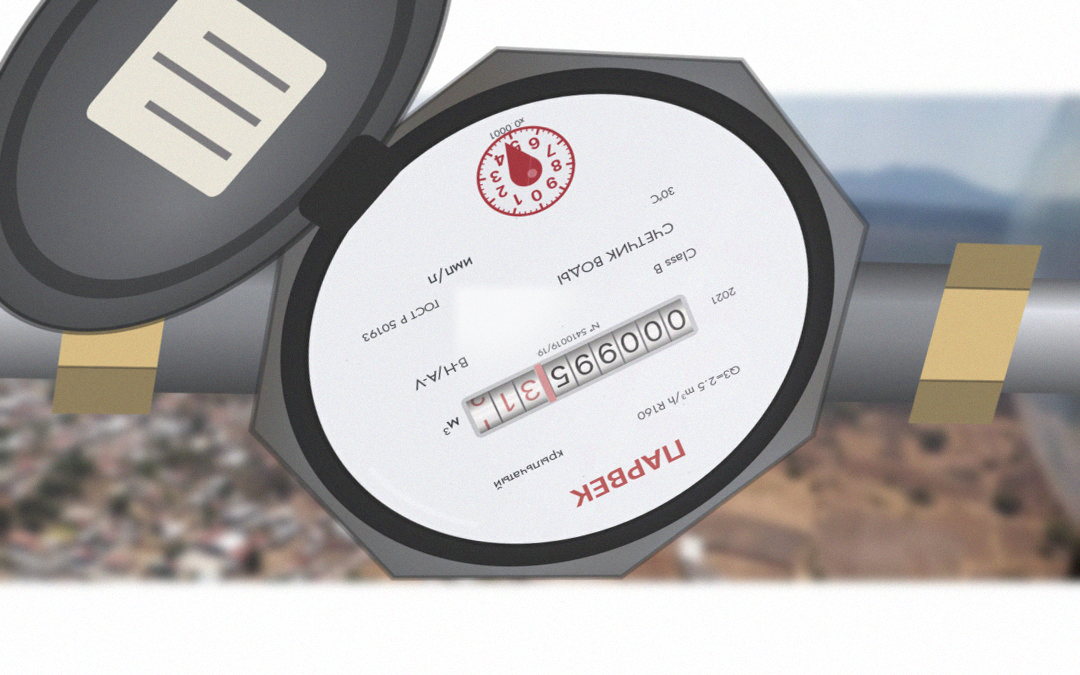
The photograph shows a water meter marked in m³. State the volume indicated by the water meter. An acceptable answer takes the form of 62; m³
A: 995.3114; m³
